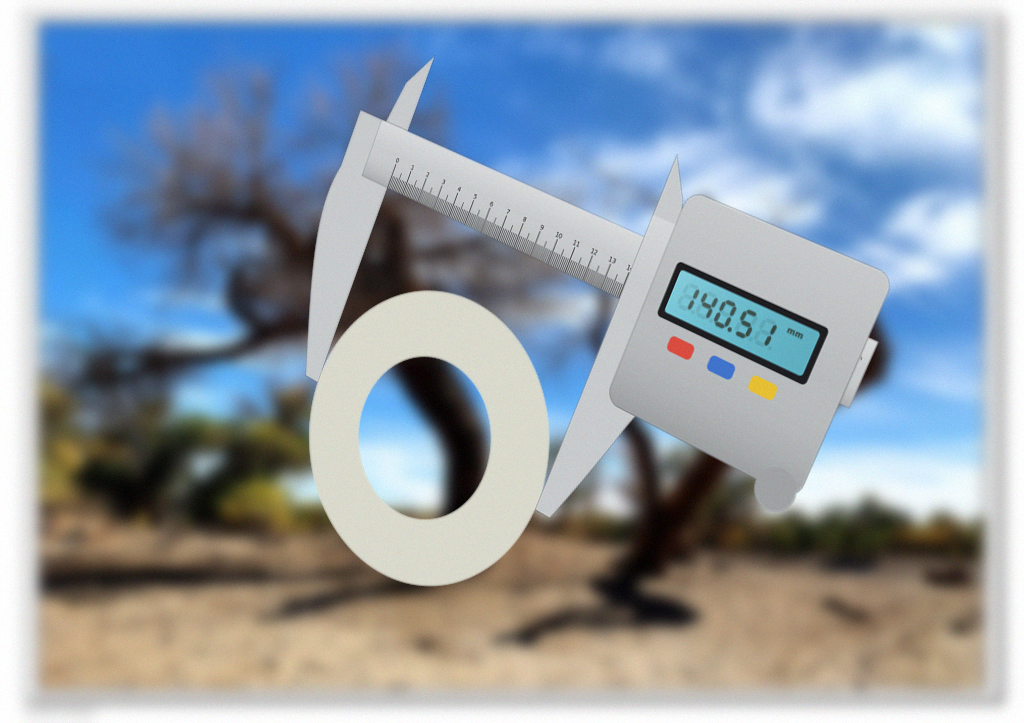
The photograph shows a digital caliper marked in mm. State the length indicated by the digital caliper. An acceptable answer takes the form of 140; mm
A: 140.51; mm
